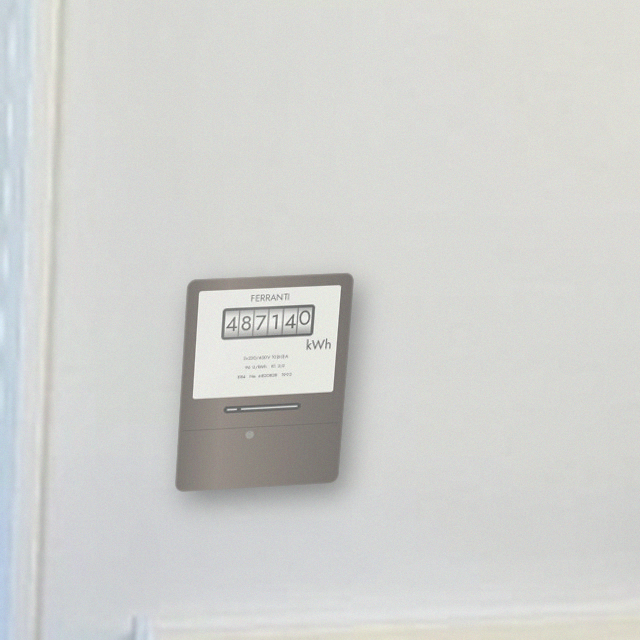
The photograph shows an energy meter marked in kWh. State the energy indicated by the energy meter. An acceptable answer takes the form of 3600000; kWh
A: 487140; kWh
